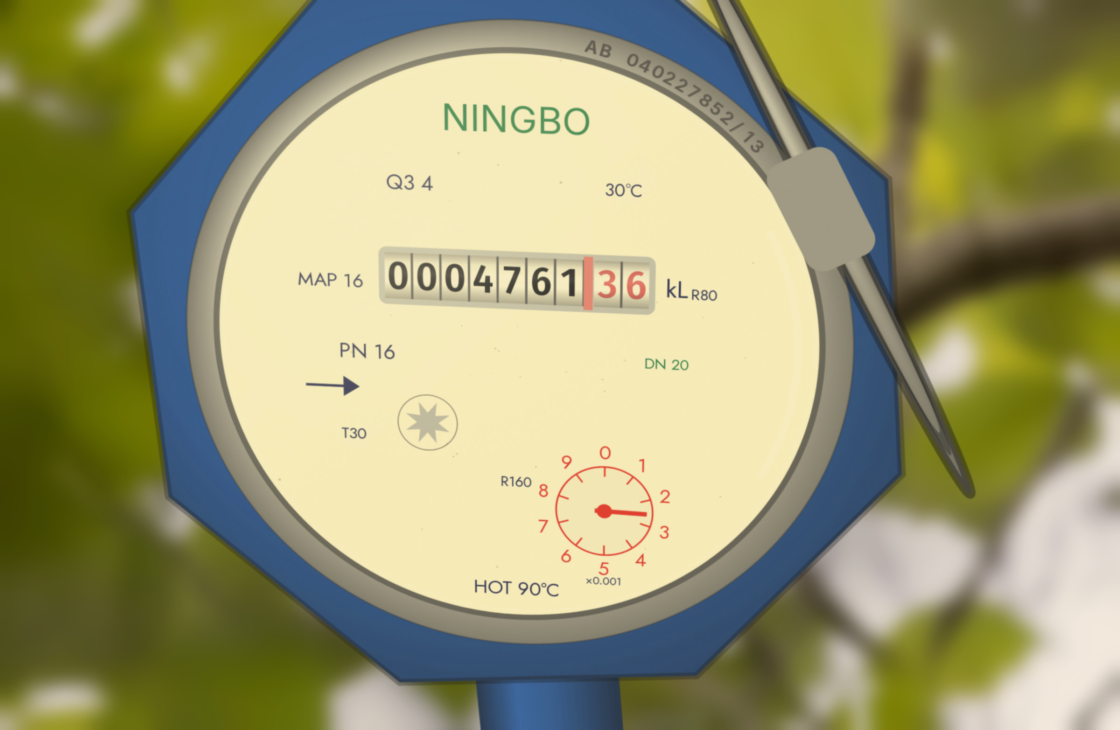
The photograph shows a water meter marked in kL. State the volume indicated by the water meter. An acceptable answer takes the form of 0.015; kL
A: 4761.362; kL
